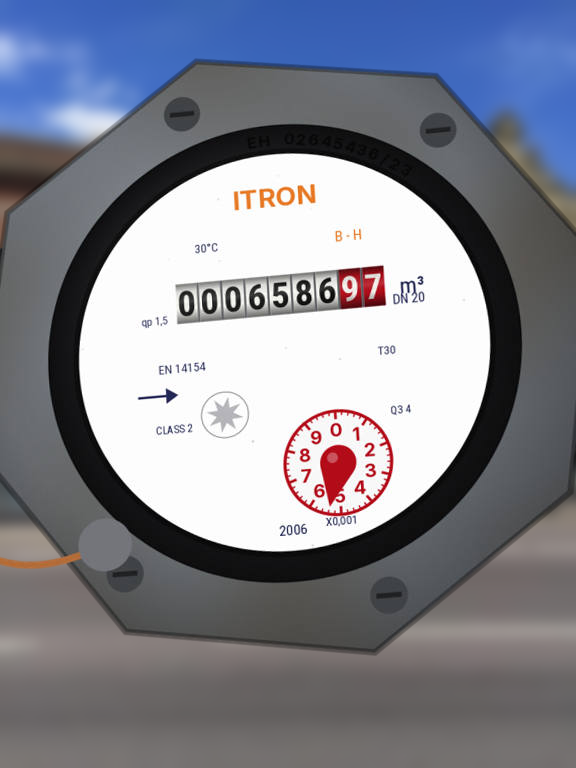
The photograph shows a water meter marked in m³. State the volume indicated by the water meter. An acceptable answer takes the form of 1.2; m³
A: 6586.975; m³
